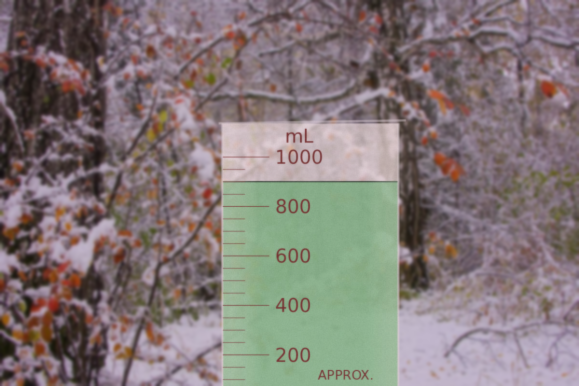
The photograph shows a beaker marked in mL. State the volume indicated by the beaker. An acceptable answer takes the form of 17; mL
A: 900; mL
